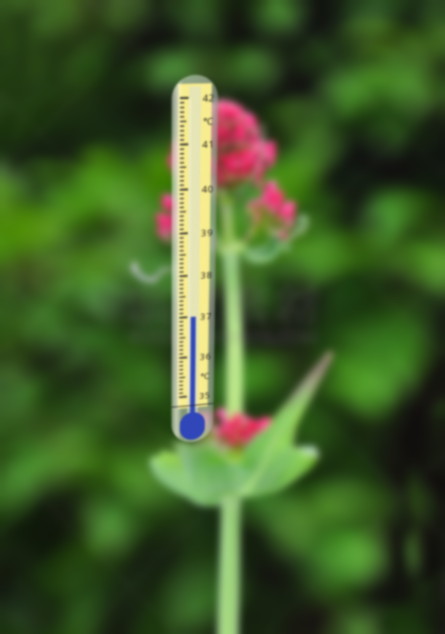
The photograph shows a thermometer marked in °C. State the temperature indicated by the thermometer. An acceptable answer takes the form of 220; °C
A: 37; °C
